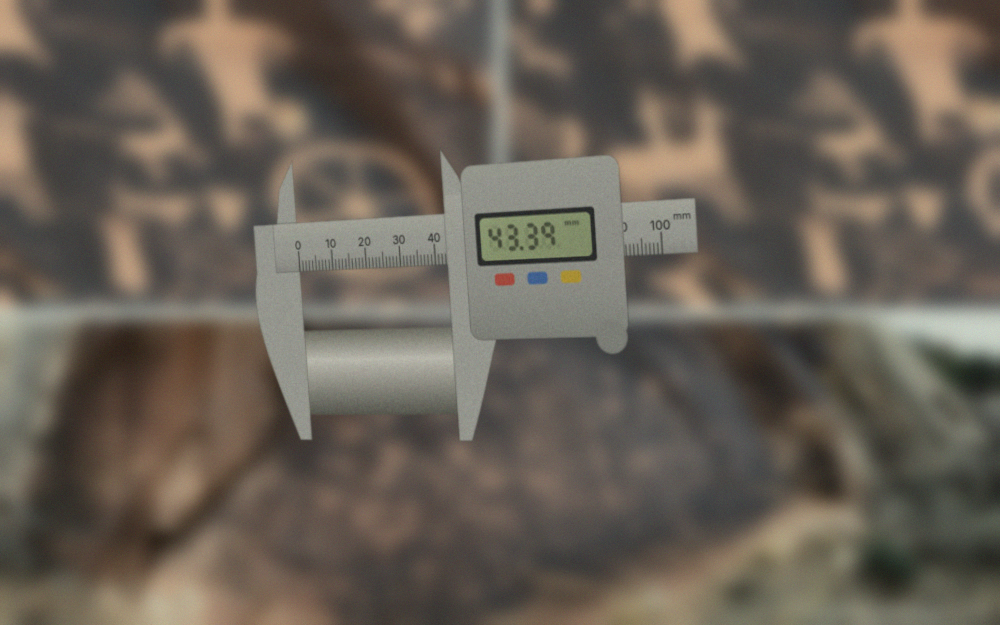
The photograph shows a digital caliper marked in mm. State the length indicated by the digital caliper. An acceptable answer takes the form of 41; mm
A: 43.39; mm
